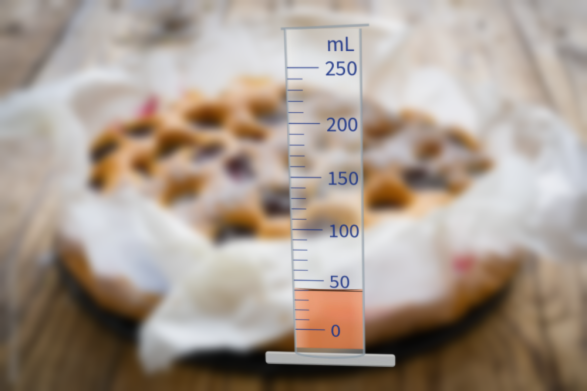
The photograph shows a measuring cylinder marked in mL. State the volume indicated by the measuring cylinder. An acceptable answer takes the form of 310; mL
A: 40; mL
